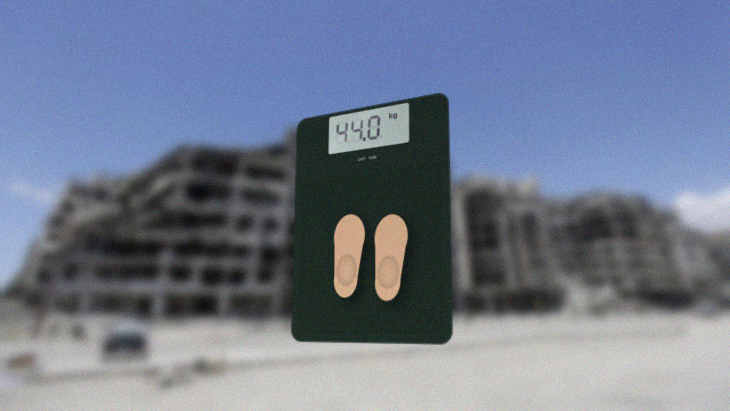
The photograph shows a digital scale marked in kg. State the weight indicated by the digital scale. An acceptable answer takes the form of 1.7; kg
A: 44.0; kg
